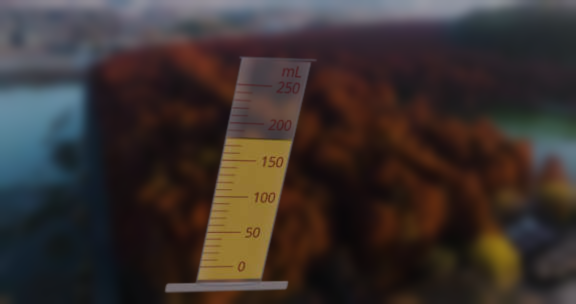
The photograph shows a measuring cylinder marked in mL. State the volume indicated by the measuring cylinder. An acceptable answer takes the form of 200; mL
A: 180; mL
